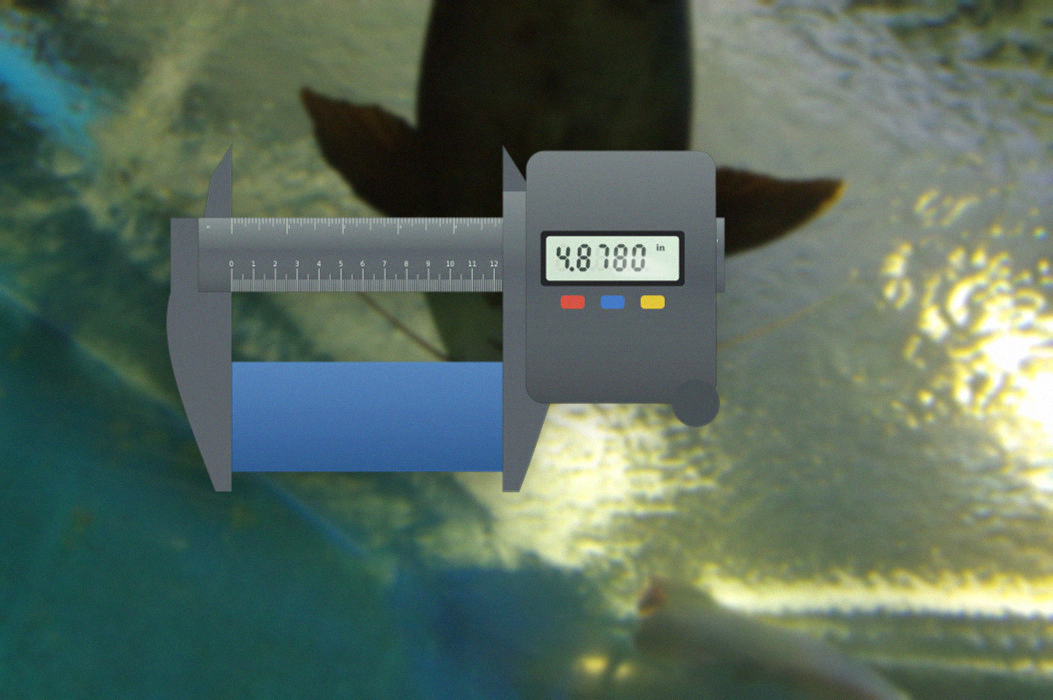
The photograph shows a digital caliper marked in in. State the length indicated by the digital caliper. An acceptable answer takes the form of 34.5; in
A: 4.8780; in
